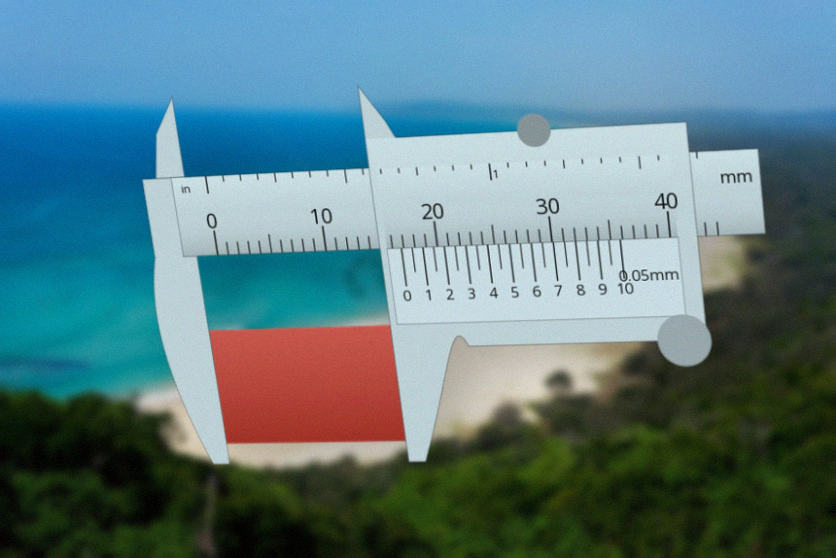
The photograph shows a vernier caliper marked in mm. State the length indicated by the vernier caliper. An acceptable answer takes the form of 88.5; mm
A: 16.8; mm
